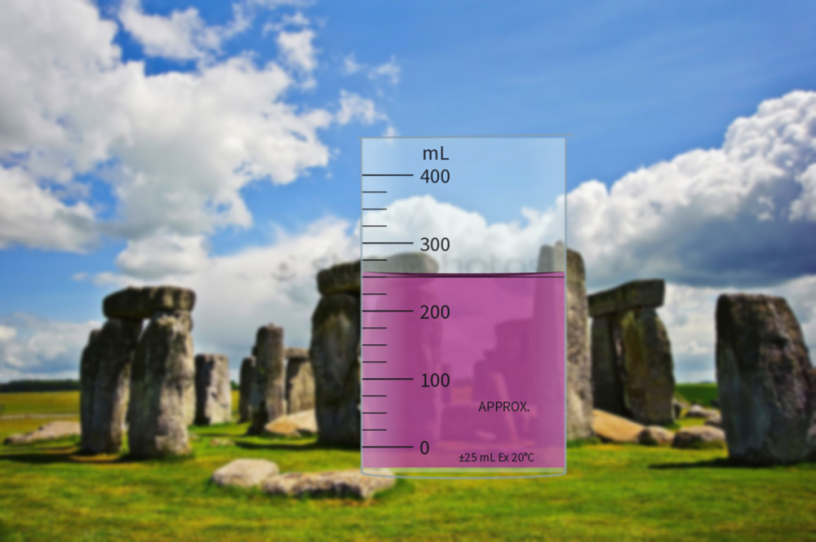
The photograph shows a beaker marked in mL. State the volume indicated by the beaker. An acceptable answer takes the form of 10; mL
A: 250; mL
